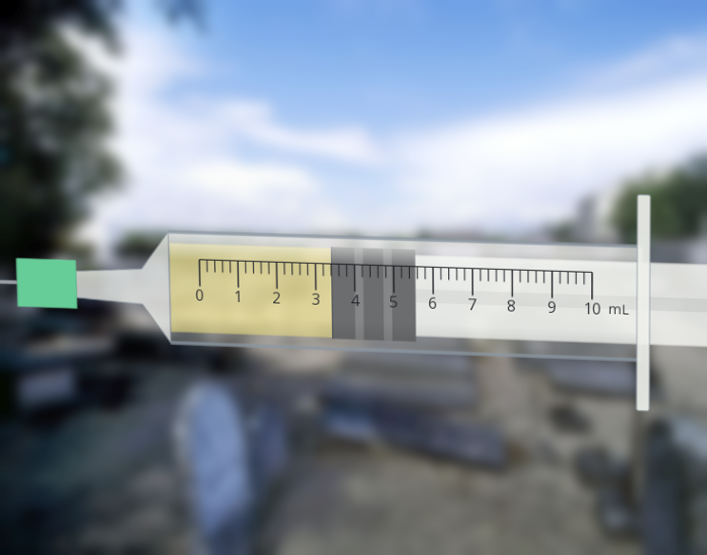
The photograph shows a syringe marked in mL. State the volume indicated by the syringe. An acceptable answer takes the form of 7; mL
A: 3.4; mL
